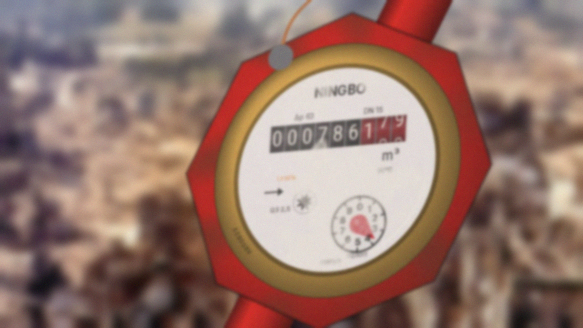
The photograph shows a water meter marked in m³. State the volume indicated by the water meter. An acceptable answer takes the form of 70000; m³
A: 786.1793; m³
